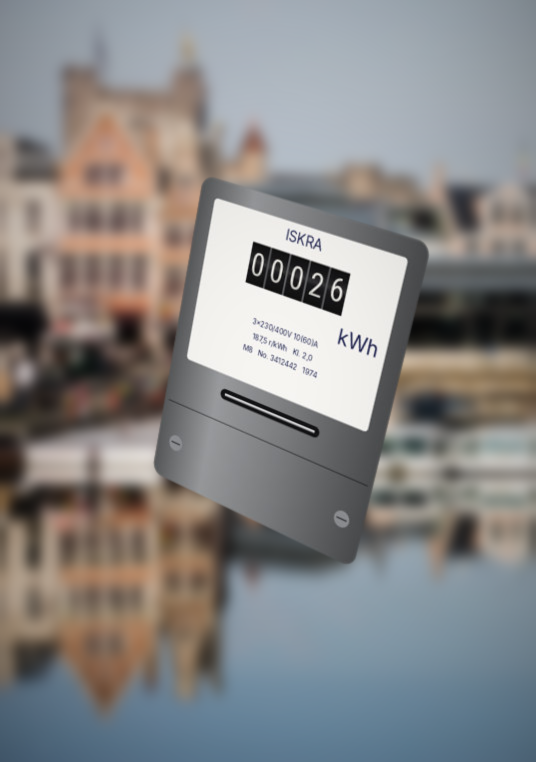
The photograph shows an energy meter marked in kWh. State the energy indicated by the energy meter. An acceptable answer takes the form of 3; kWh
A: 26; kWh
